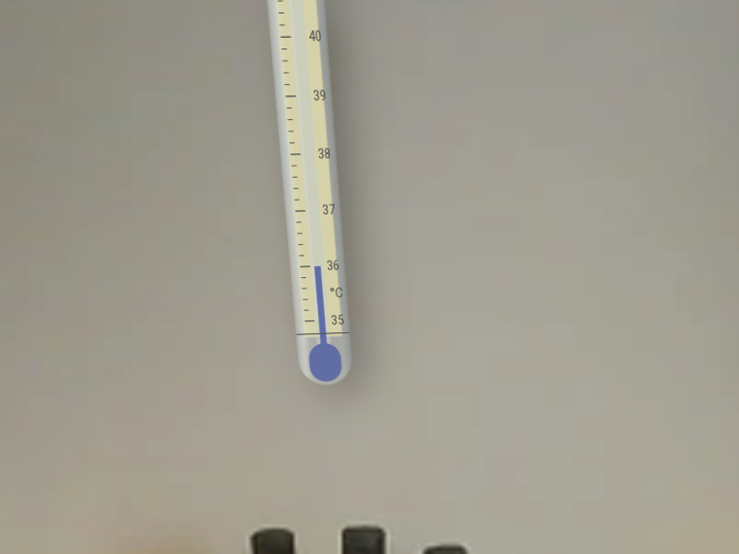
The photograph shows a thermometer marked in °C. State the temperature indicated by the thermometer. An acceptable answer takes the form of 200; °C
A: 36; °C
